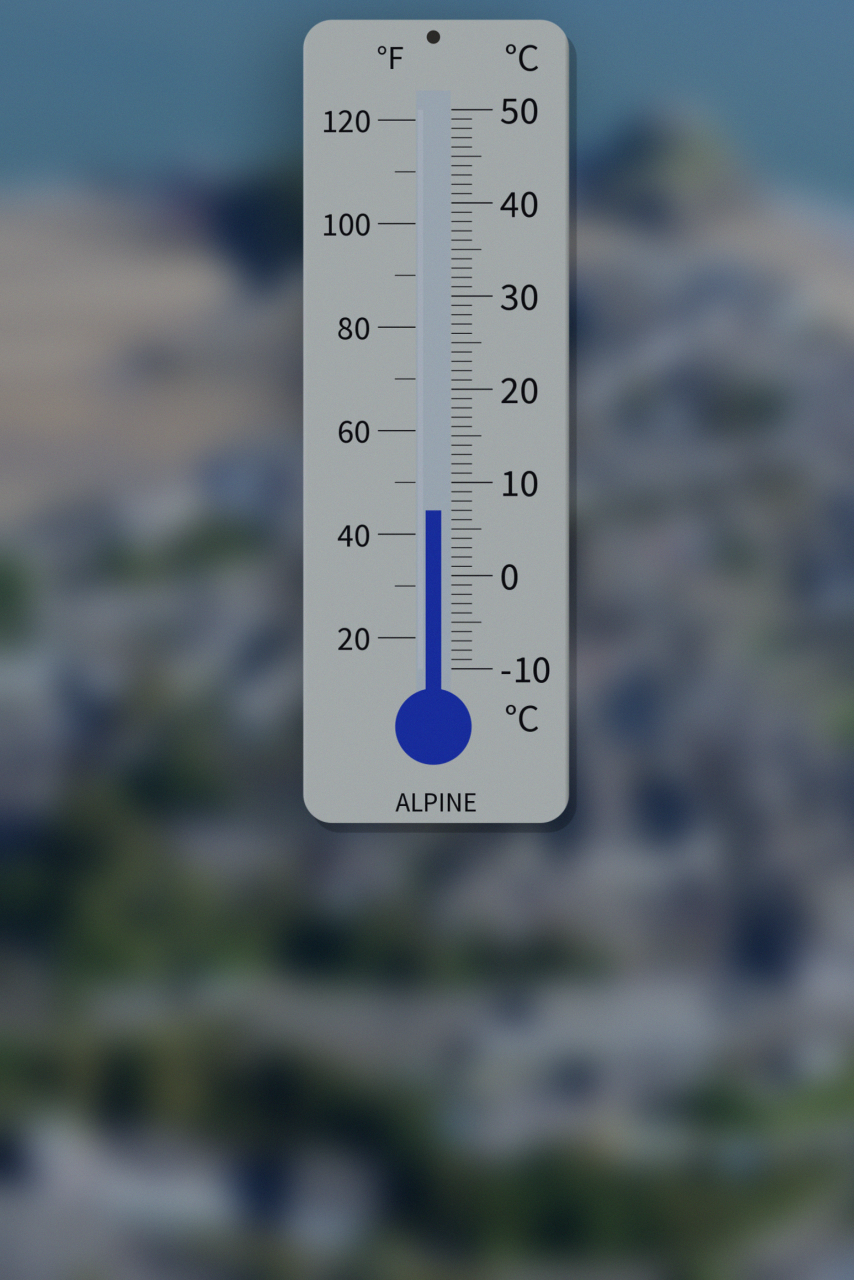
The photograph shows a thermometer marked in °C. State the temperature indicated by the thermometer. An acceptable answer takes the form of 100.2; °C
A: 7; °C
